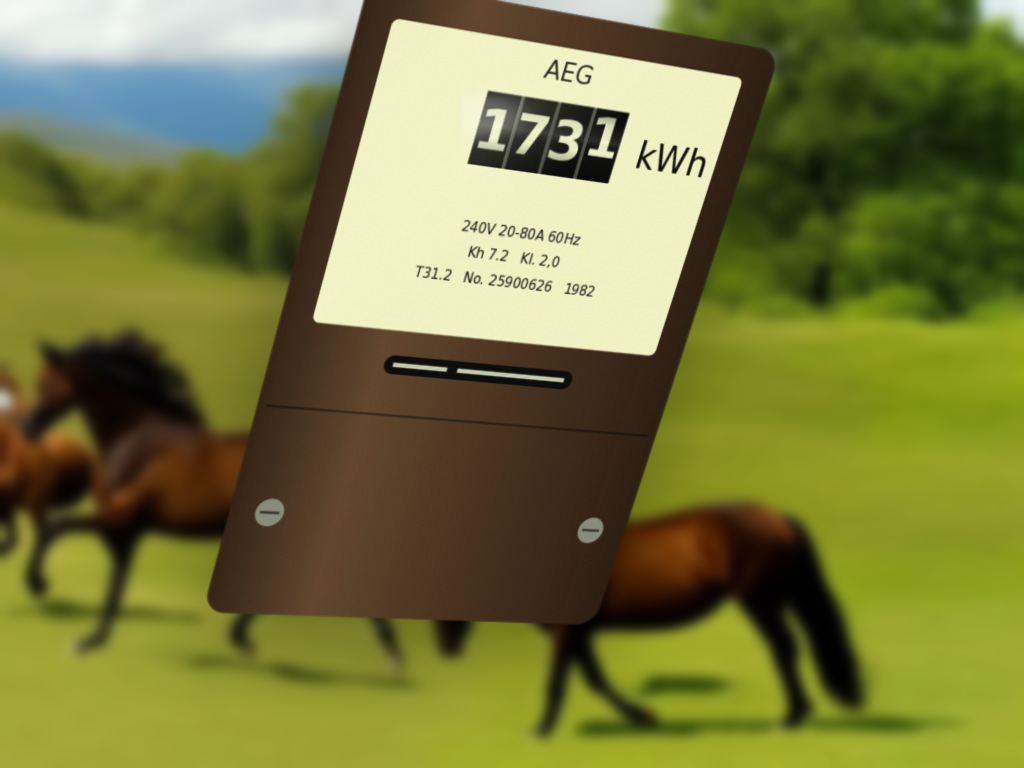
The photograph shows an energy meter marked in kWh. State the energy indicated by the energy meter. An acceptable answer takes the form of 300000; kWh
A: 1731; kWh
